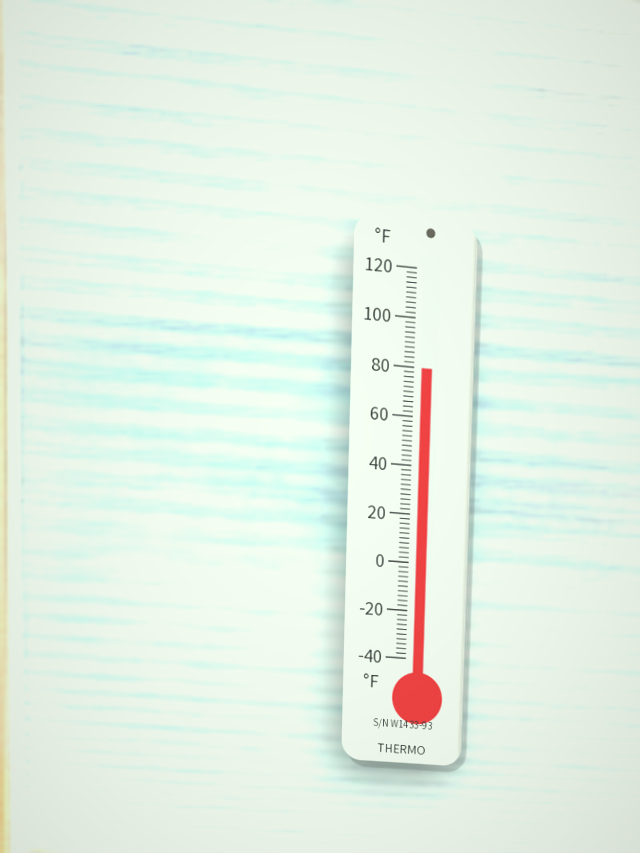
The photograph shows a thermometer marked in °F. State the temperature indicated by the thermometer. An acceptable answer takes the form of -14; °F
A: 80; °F
